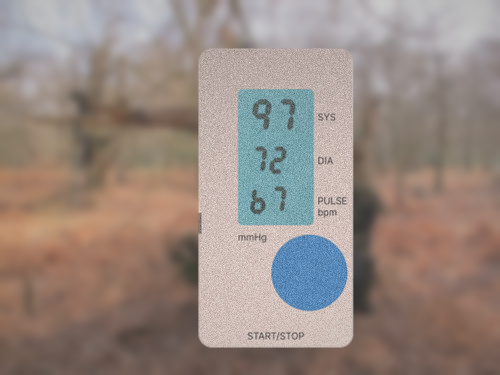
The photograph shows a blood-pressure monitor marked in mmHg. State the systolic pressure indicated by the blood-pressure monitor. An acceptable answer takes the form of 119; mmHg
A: 97; mmHg
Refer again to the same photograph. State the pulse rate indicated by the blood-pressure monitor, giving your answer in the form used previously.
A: 67; bpm
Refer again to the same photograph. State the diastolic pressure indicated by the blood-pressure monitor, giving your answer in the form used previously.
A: 72; mmHg
